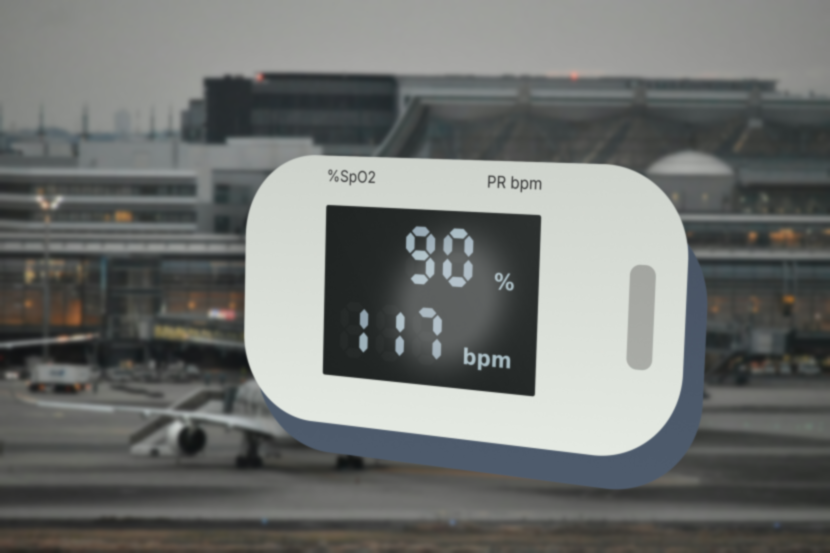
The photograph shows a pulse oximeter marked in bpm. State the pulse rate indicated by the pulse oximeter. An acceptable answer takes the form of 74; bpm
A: 117; bpm
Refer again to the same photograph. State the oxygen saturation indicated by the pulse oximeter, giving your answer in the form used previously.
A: 90; %
